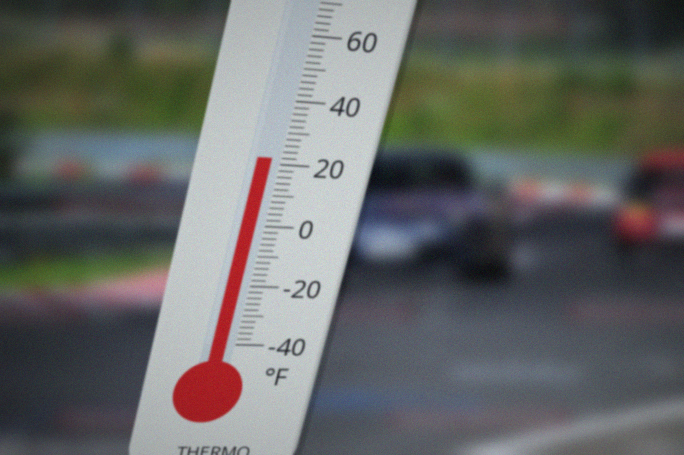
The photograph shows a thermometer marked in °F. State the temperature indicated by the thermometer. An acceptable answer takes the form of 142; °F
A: 22; °F
